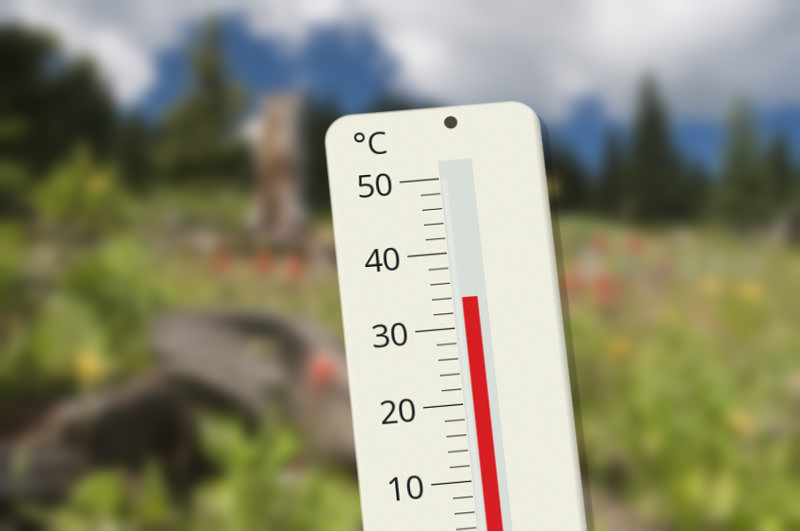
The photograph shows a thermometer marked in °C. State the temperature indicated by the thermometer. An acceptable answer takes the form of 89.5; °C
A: 34; °C
